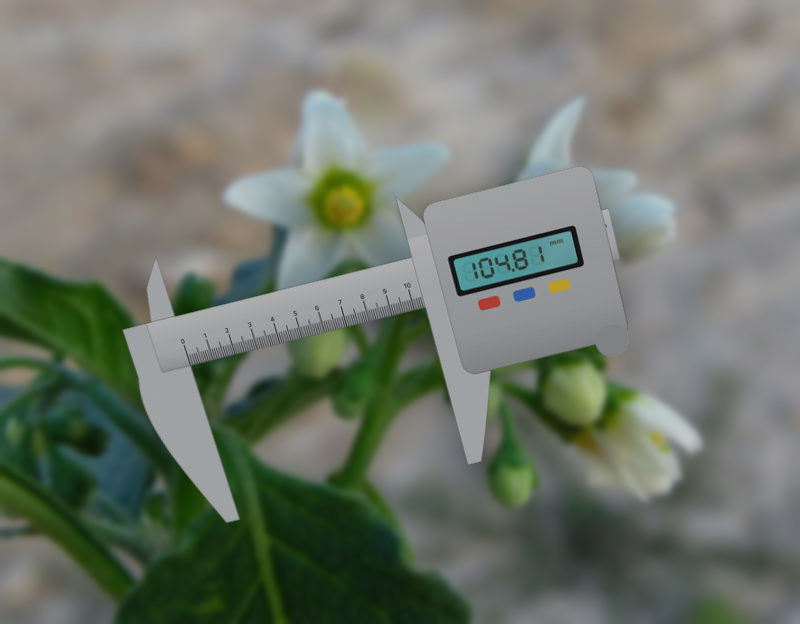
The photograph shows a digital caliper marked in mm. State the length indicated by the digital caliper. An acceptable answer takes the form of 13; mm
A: 104.81; mm
